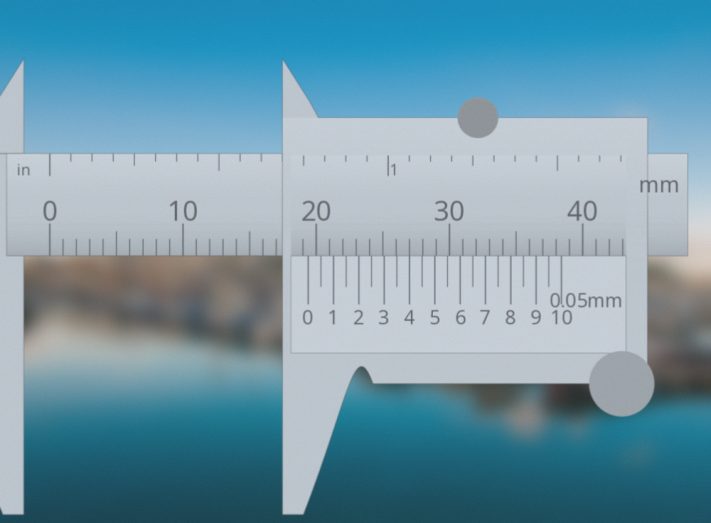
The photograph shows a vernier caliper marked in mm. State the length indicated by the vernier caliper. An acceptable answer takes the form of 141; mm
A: 19.4; mm
